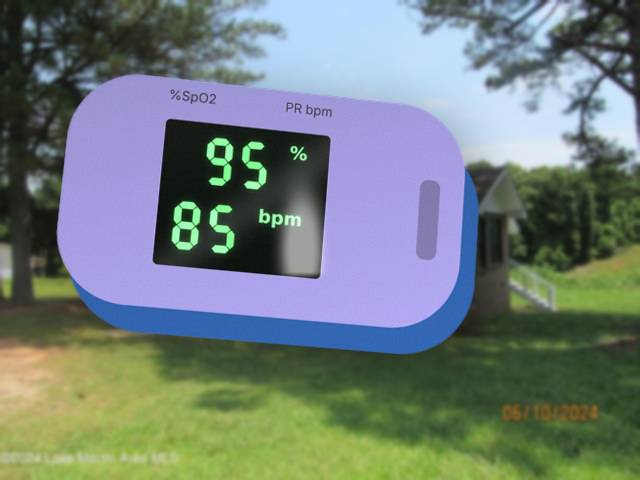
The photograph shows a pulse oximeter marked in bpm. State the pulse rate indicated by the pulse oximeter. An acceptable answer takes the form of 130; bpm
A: 85; bpm
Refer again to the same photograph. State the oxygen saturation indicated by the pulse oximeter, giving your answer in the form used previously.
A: 95; %
